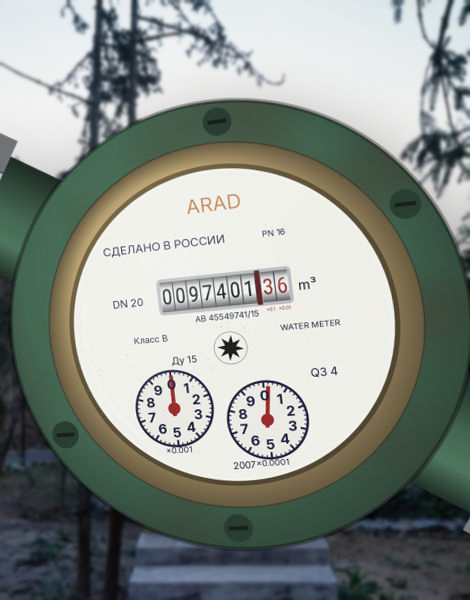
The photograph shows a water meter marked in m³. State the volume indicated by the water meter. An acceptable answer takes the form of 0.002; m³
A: 97401.3600; m³
